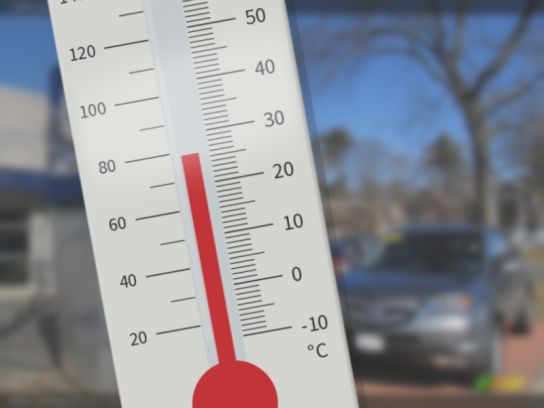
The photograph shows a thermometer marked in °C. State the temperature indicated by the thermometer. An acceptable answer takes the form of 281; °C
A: 26; °C
